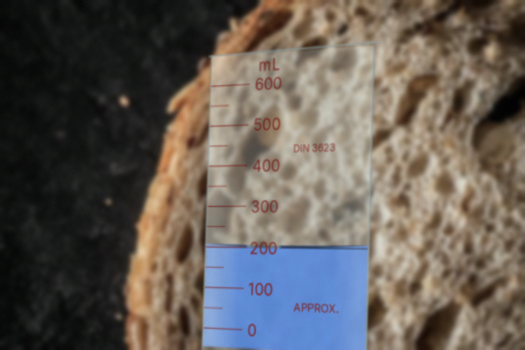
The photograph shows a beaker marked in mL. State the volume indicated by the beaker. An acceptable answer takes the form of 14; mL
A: 200; mL
